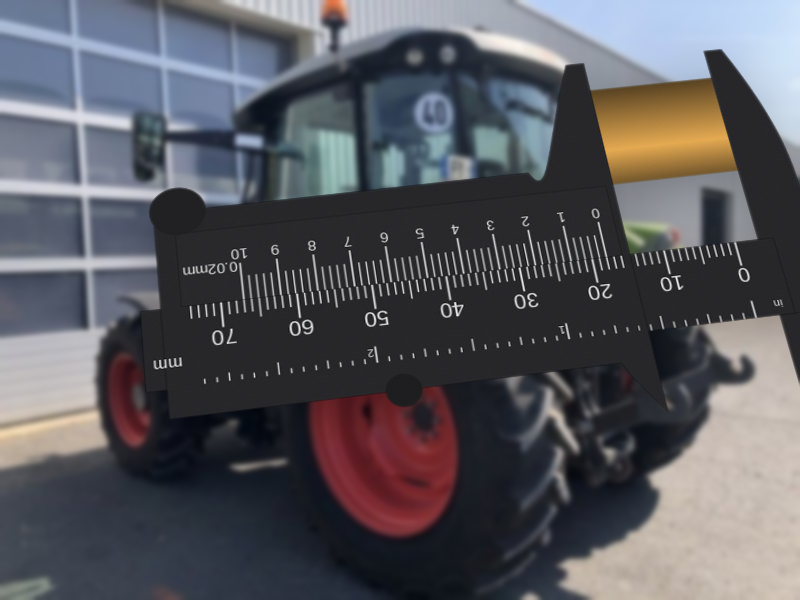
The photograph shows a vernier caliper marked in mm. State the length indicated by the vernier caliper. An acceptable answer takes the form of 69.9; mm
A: 18.0; mm
